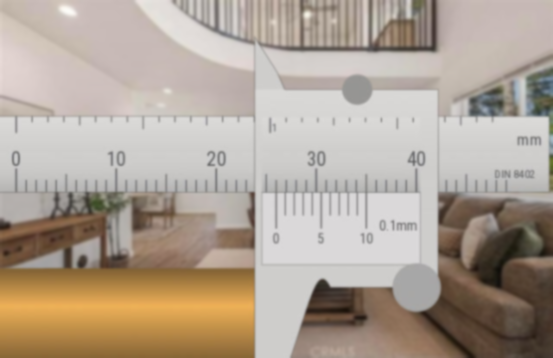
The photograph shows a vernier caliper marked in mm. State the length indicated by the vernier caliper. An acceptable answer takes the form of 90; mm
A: 26.0; mm
